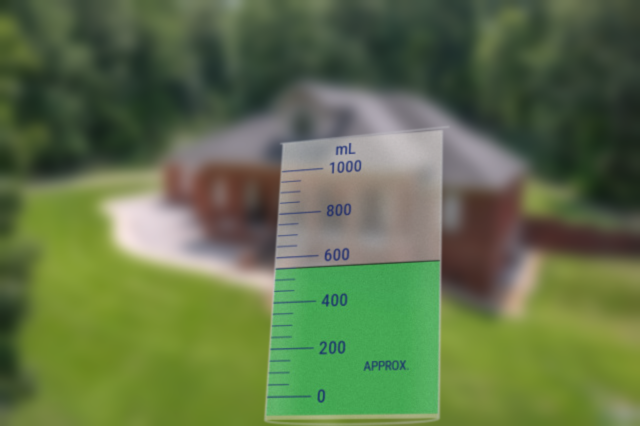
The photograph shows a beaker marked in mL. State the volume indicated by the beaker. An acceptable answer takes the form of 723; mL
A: 550; mL
